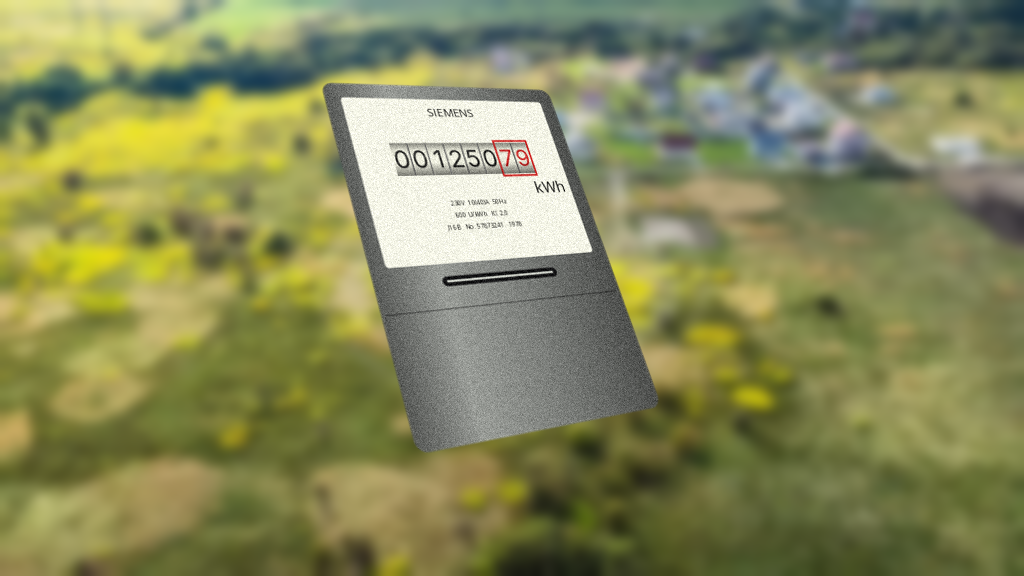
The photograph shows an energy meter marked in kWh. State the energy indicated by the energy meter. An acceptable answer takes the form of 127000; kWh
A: 1250.79; kWh
